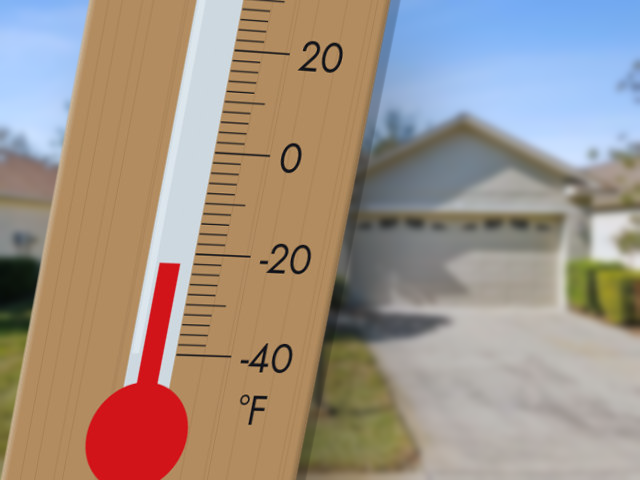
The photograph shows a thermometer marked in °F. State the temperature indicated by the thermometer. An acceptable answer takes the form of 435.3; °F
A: -22; °F
